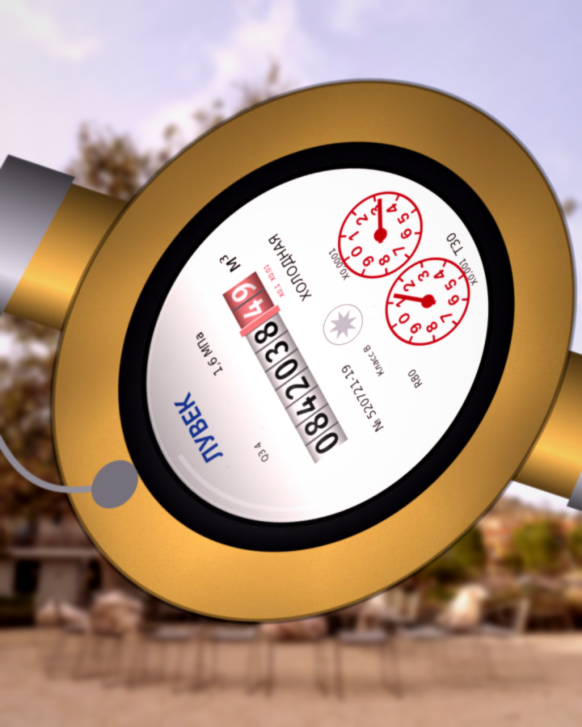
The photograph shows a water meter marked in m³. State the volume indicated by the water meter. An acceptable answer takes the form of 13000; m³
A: 842038.4913; m³
